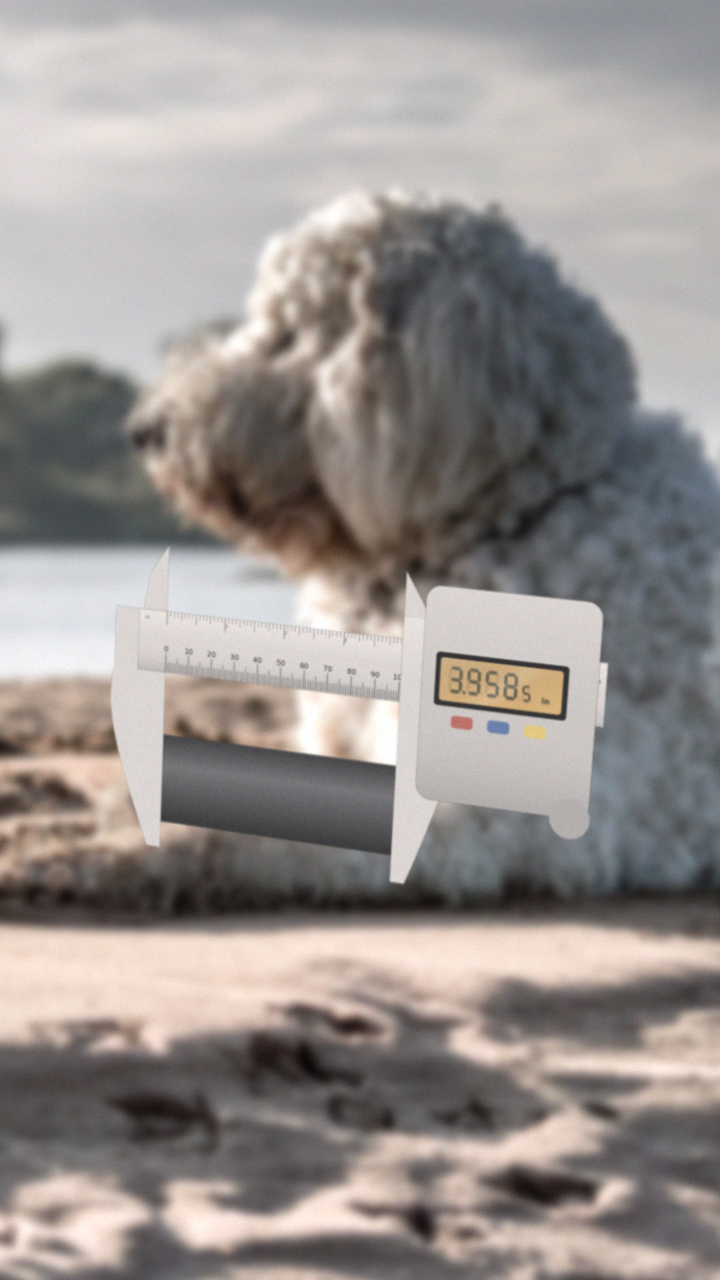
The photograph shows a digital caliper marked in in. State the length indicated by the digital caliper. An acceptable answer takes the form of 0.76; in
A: 3.9585; in
